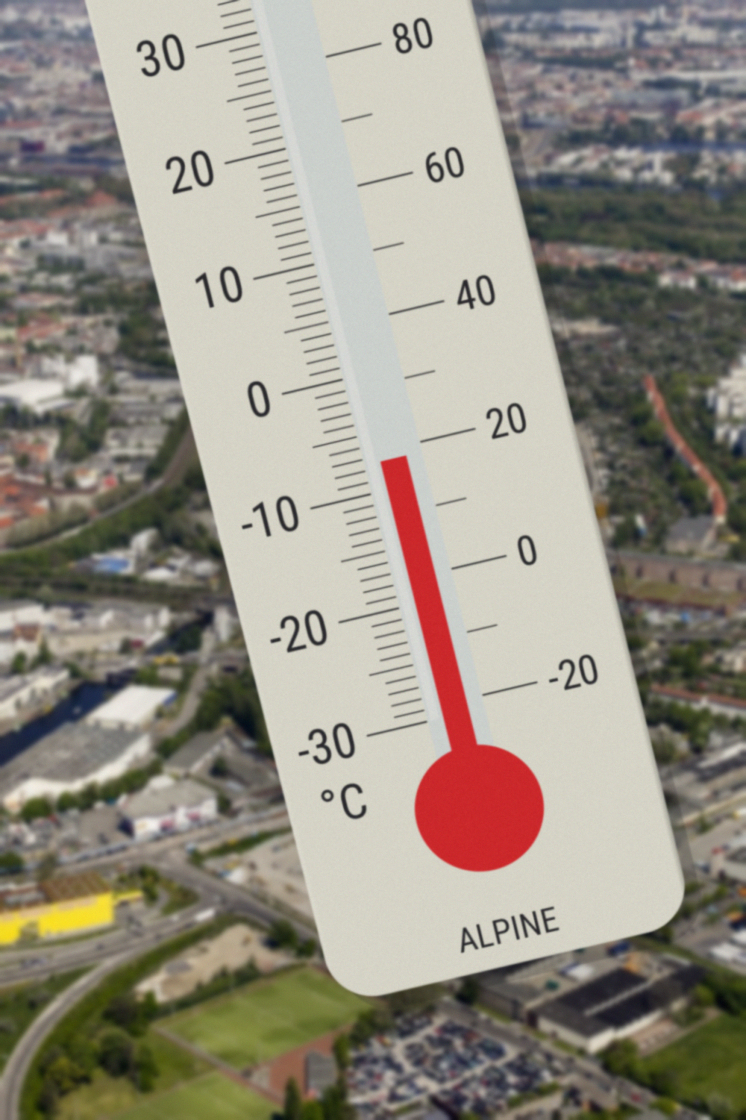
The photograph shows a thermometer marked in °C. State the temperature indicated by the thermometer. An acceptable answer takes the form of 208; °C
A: -7.5; °C
